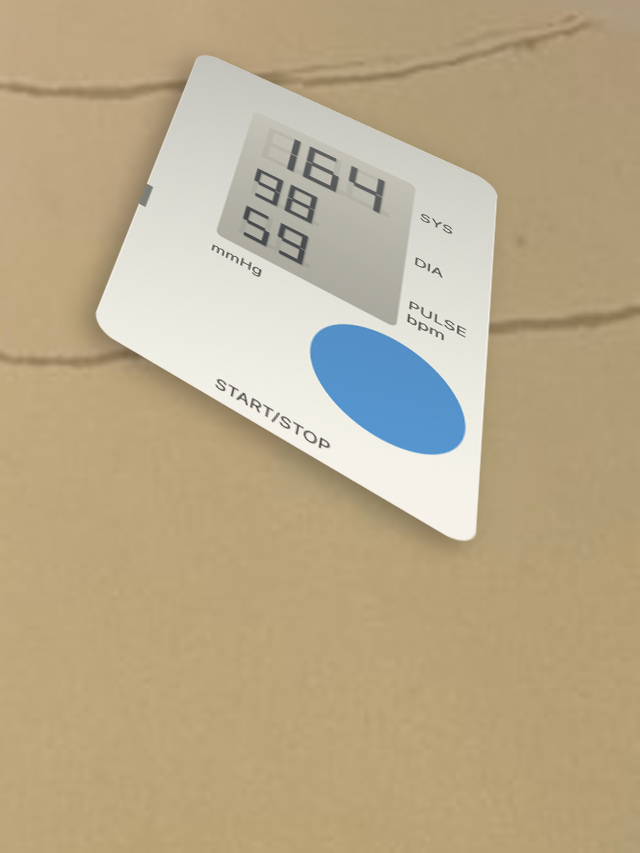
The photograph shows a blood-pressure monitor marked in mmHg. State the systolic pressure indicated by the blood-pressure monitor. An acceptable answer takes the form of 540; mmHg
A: 164; mmHg
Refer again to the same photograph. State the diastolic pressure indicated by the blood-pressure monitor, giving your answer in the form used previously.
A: 98; mmHg
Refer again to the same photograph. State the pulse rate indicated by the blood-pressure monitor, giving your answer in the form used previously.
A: 59; bpm
